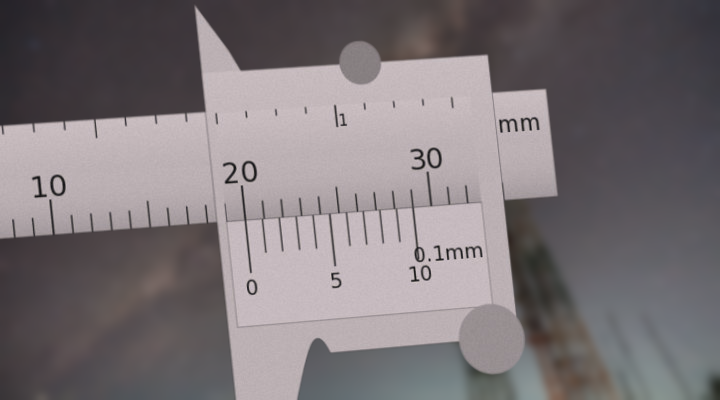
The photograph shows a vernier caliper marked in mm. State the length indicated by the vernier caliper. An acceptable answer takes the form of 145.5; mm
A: 20.0; mm
